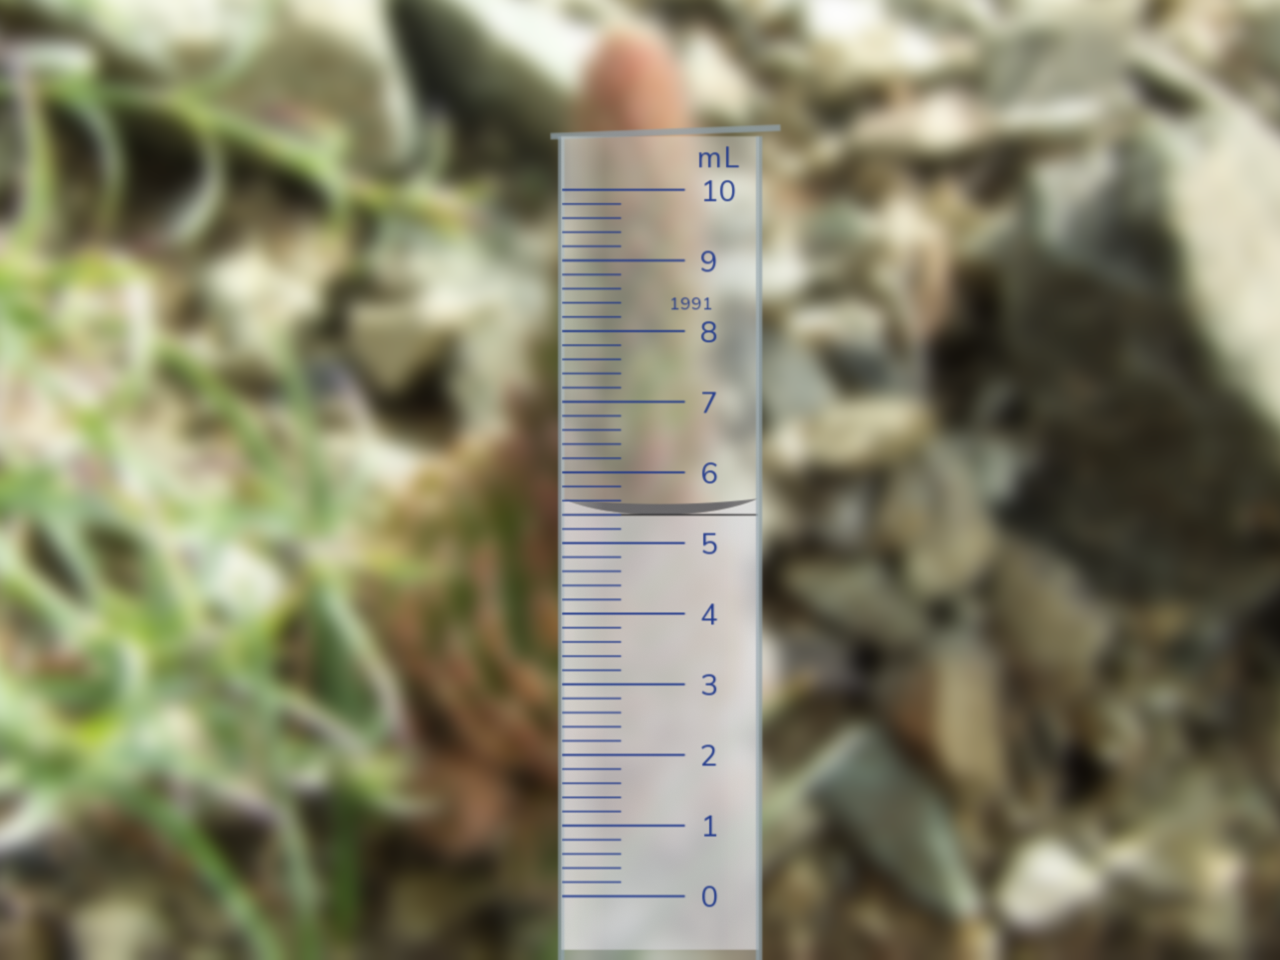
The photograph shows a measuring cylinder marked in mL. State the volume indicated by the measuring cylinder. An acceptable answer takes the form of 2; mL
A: 5.4; mL
